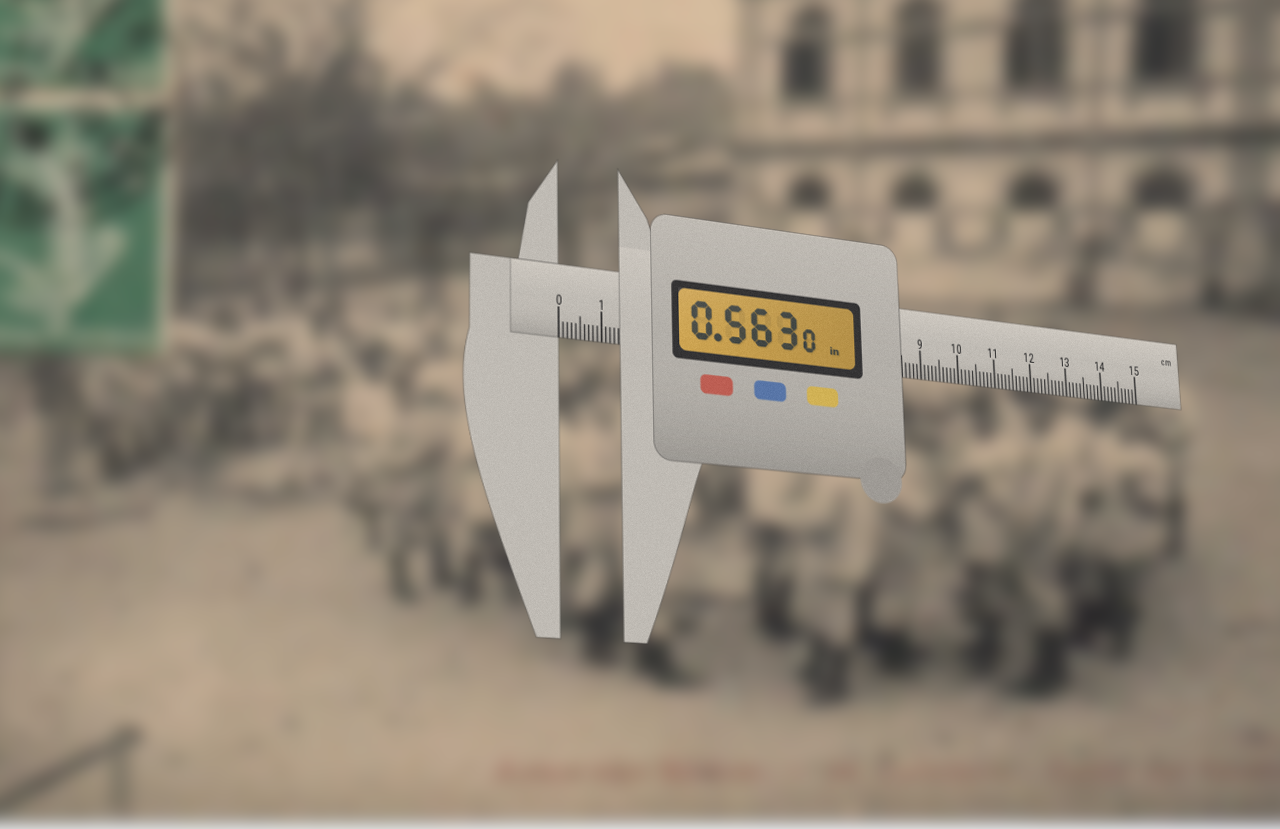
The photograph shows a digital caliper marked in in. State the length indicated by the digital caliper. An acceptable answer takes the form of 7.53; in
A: 0.5630; in
